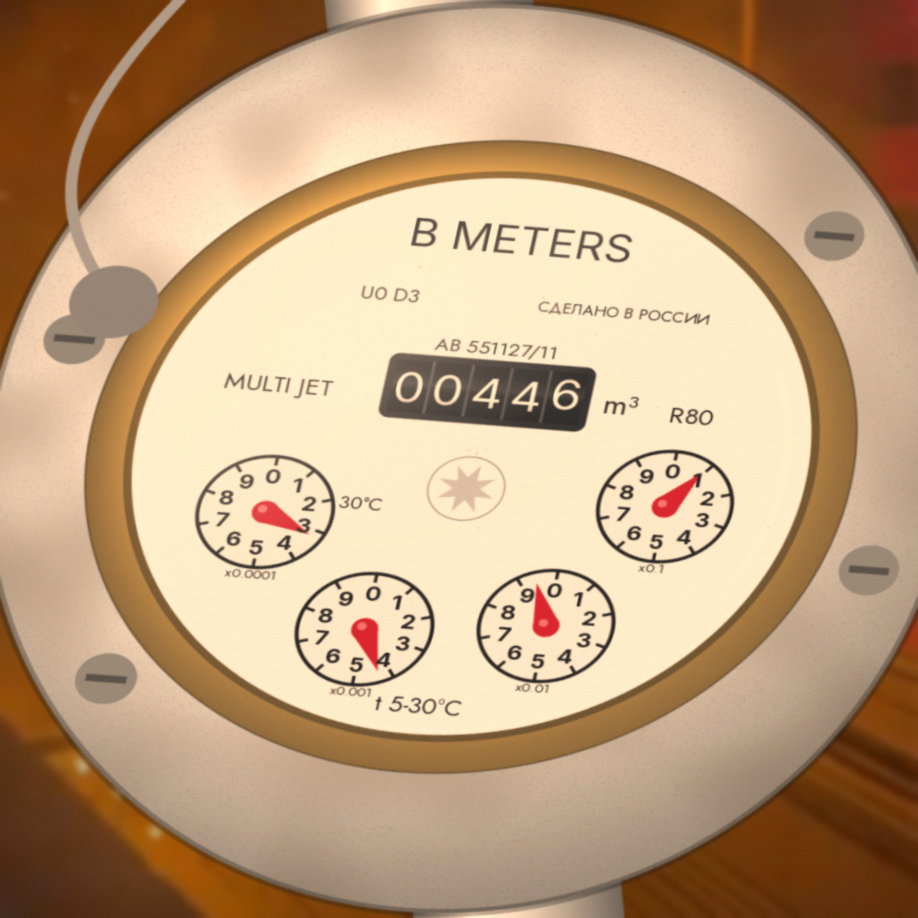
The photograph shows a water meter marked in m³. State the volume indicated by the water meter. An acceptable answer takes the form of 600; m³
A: 446.0943; m³
